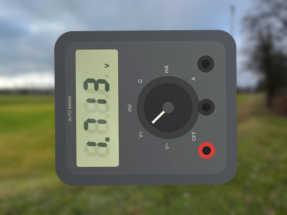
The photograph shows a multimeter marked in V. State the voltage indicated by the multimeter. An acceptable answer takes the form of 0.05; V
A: 1.713; V
